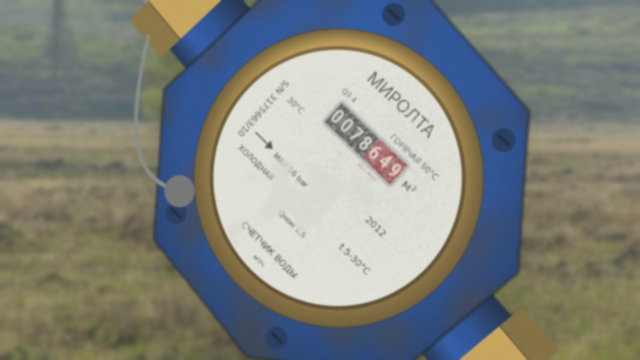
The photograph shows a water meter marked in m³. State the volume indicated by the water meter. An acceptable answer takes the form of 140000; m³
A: 78.649; m³
